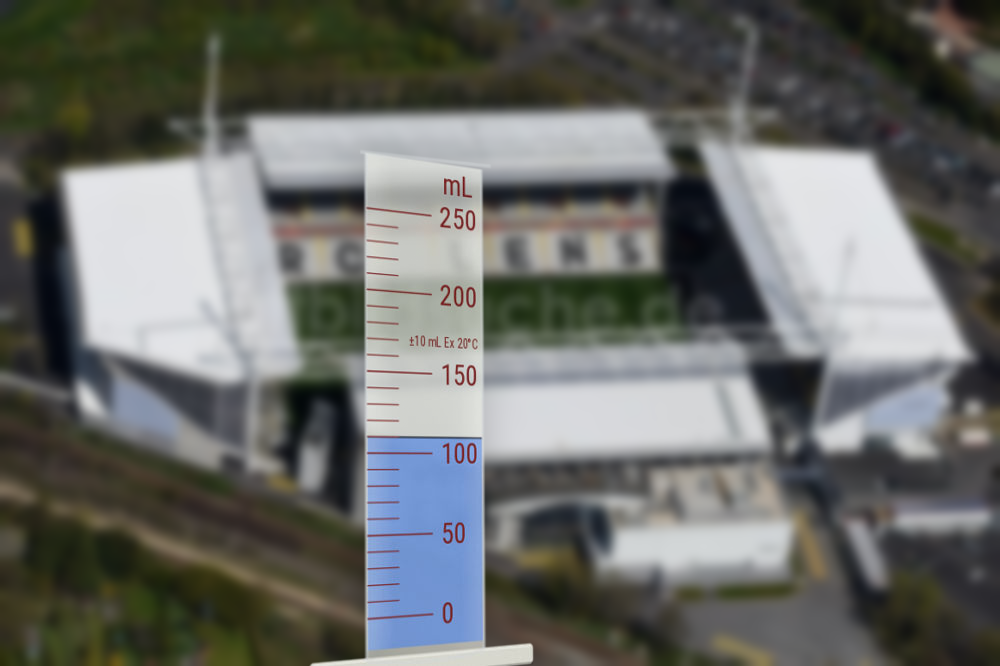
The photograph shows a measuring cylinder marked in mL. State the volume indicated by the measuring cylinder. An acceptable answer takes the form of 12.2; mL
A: 110; mL
